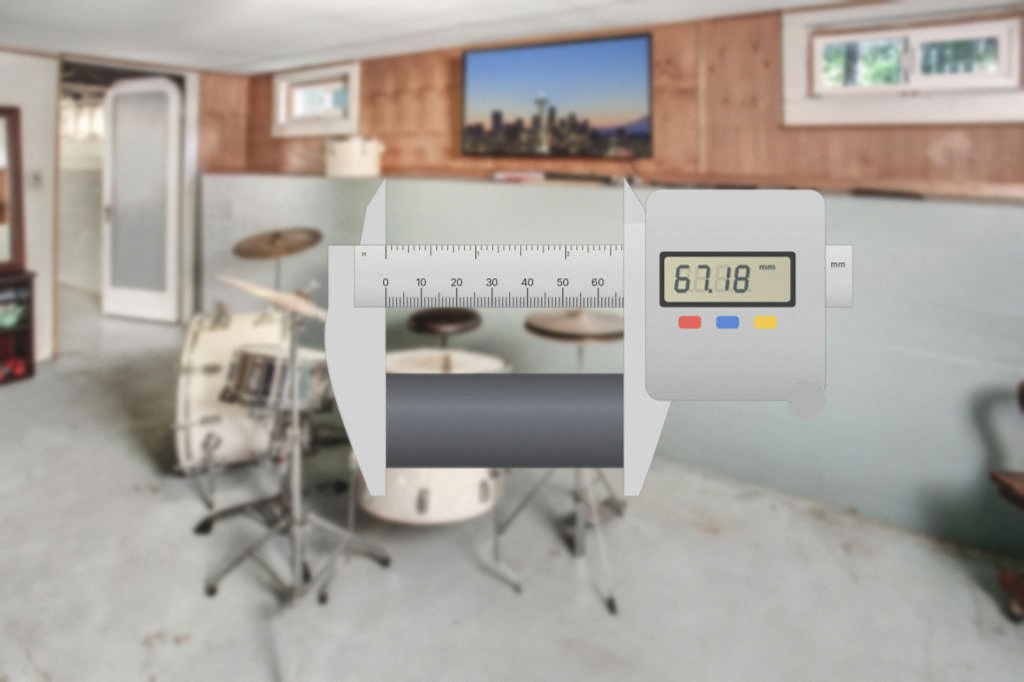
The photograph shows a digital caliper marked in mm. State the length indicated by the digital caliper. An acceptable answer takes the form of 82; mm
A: 67.18; mm
